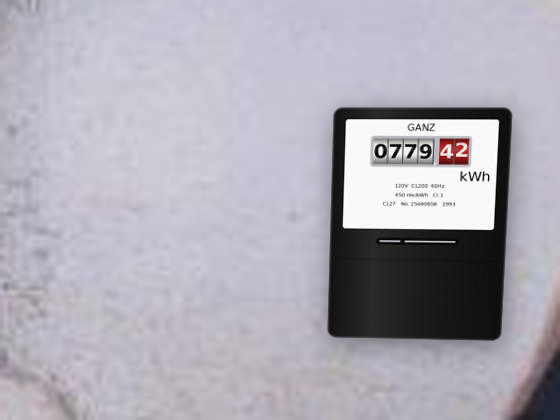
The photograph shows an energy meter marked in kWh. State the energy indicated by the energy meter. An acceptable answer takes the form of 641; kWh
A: 779.42; kWh
